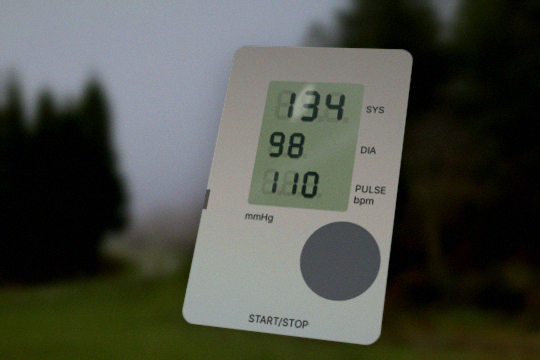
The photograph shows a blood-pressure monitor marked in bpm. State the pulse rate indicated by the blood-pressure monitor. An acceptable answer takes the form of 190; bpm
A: 110; bpm
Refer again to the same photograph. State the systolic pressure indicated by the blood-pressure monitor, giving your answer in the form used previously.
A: 134; mmHg
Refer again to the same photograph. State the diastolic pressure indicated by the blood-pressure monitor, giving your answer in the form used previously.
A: 98; mmHg
